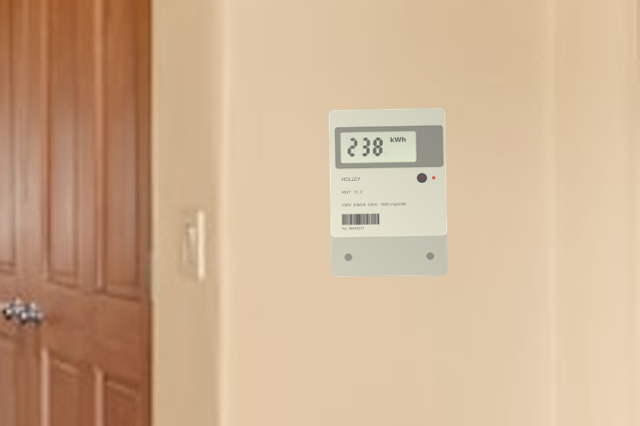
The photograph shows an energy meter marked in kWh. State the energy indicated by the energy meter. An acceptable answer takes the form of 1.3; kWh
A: 238; kWh
